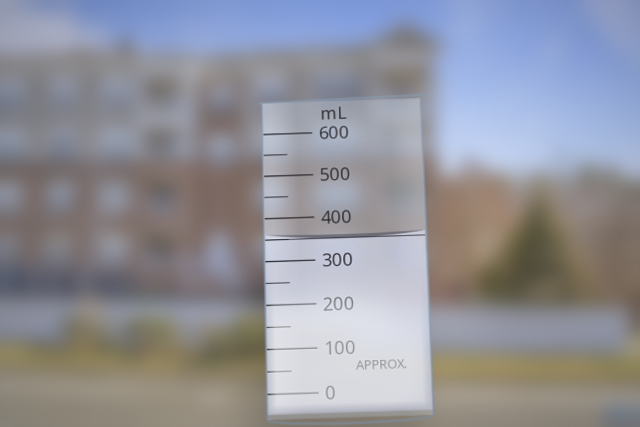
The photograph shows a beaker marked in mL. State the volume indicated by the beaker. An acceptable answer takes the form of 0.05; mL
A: 350; mL
